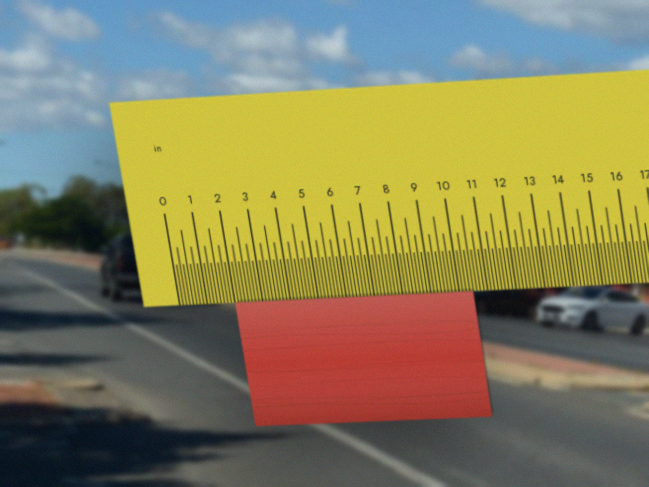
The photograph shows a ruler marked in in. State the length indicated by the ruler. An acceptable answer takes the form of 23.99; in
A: 8.5; in
